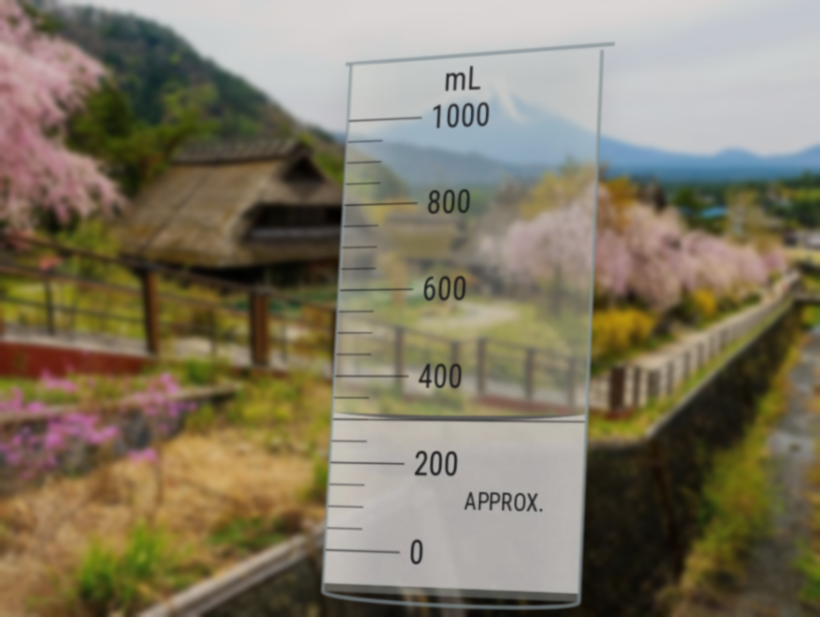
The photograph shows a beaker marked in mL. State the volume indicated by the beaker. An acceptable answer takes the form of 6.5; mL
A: 300; mL
